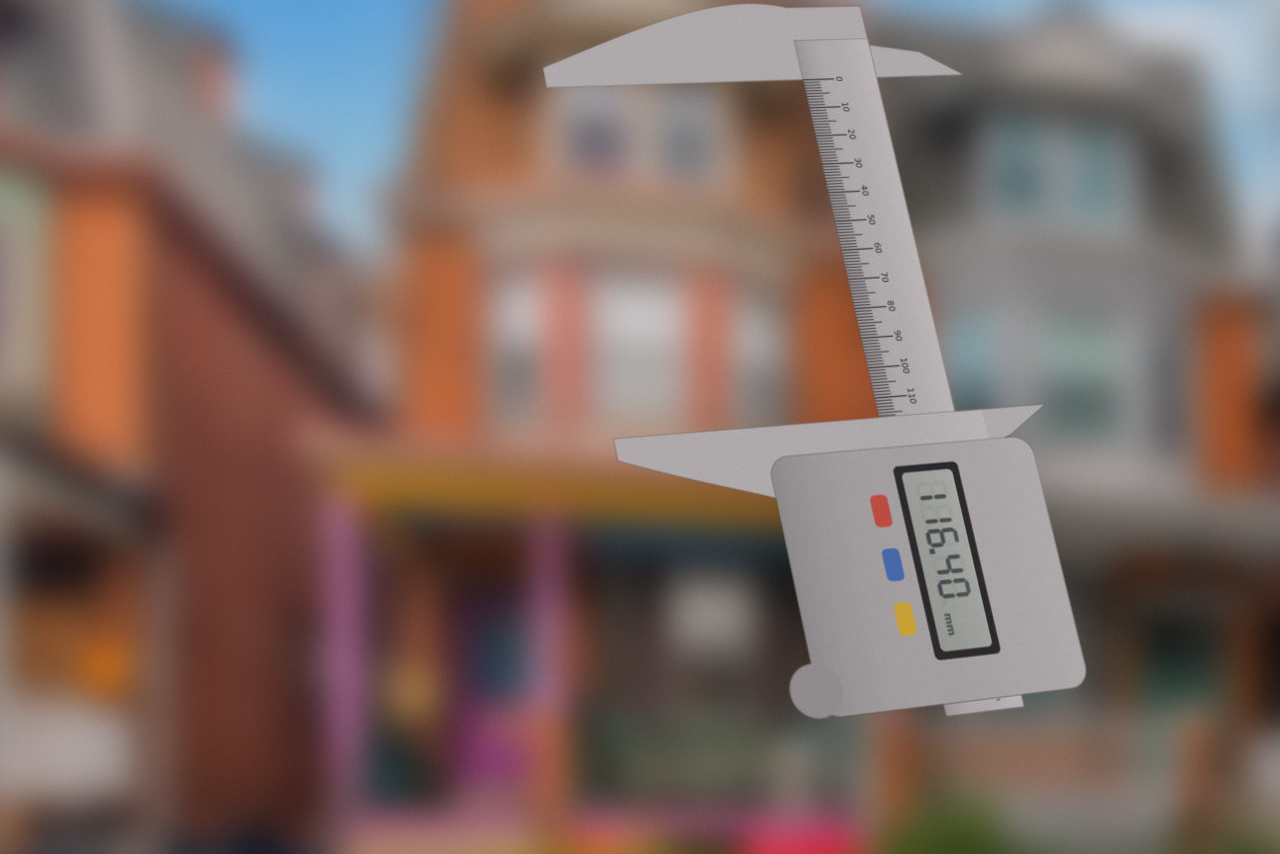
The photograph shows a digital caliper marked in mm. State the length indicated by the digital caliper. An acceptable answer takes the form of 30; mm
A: 116.40; mm
